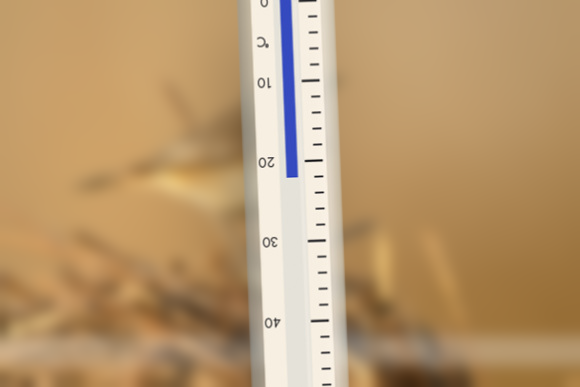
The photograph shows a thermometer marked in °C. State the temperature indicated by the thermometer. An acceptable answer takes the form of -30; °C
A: 22; °C
